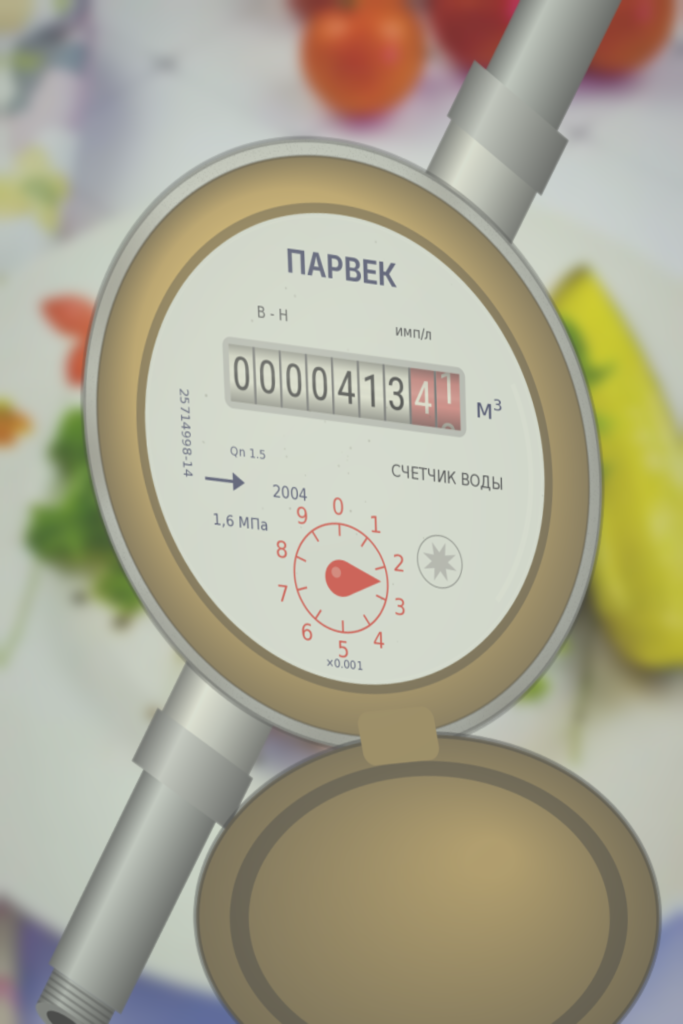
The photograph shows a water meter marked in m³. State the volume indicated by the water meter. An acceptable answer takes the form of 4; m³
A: 413.412; m³
